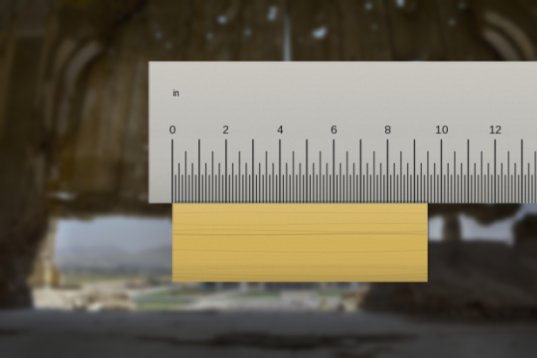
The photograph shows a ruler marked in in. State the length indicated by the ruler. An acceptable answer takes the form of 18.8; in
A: 9.5; in
